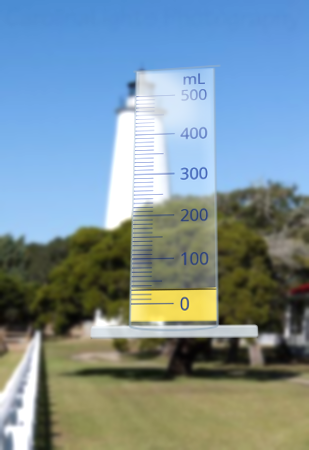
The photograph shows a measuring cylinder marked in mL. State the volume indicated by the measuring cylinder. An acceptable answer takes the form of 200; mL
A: 30; mL
